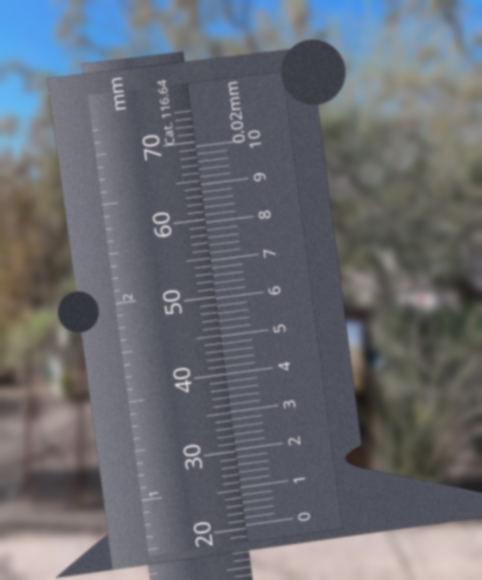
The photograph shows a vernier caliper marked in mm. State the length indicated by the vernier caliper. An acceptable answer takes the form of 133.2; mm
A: 20.4; mm
